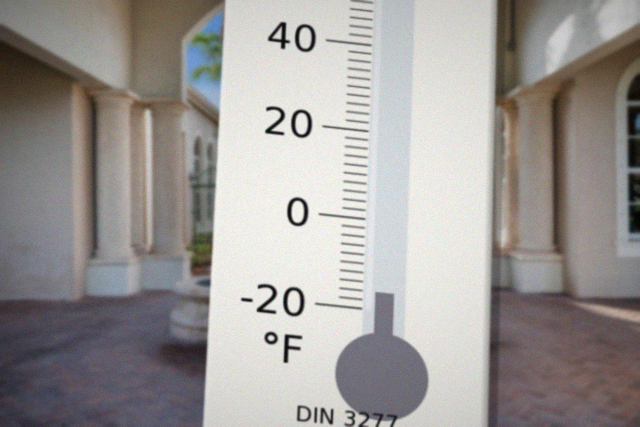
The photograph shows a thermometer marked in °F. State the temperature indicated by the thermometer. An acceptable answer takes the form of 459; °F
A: -16; °F
